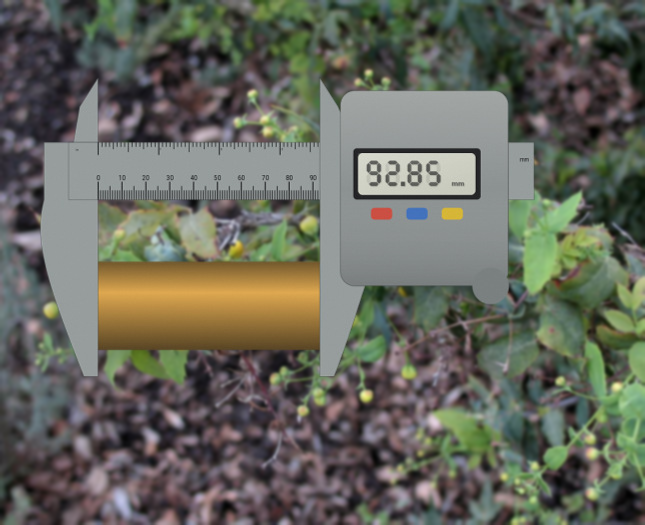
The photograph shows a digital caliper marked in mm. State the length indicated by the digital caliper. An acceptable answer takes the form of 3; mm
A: 92.85; mm
